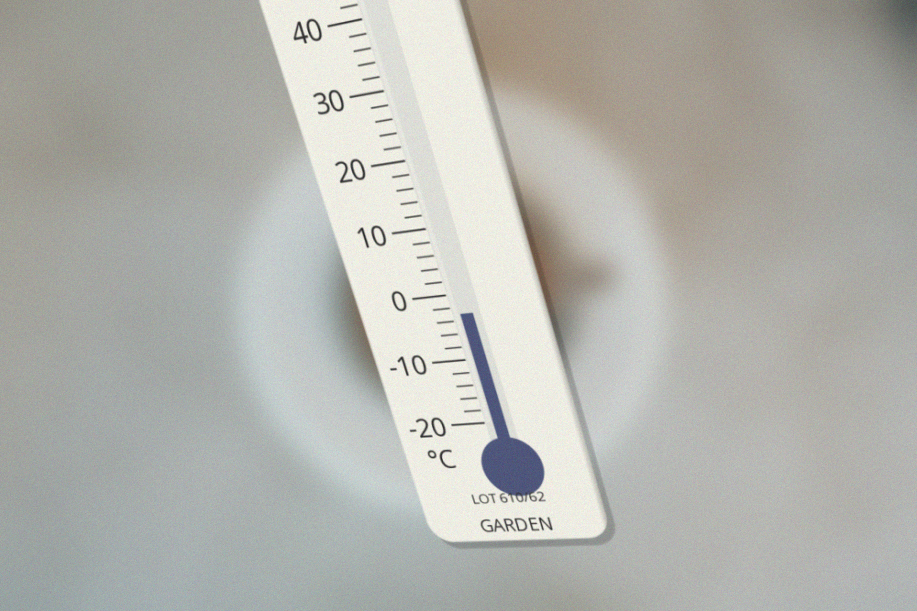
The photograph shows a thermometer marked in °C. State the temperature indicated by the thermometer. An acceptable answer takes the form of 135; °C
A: -3; °C
